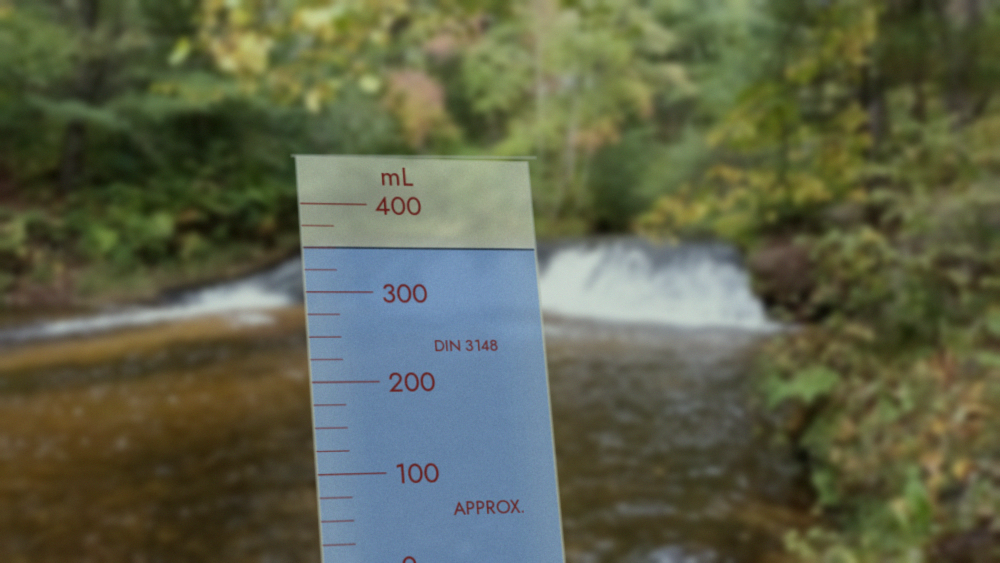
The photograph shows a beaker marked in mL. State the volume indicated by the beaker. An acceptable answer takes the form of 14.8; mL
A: 350; mL
